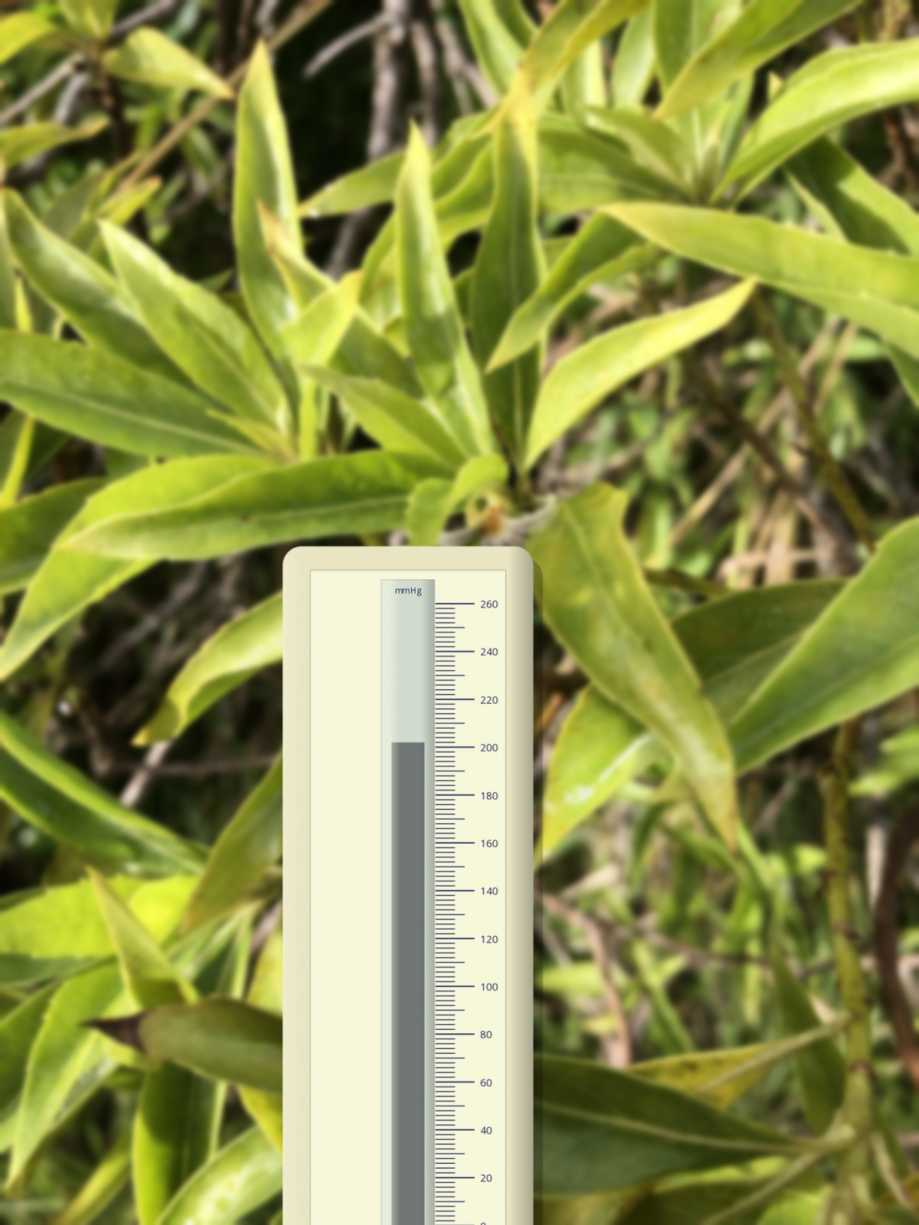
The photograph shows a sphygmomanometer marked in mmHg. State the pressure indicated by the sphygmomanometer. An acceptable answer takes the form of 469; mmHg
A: 202; mmHg
